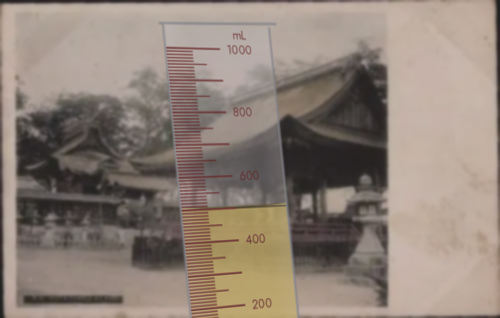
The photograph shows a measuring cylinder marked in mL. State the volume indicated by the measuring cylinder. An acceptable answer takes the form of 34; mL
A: 500; mL
